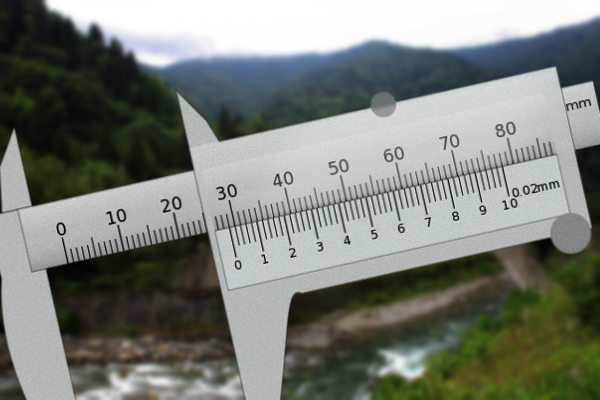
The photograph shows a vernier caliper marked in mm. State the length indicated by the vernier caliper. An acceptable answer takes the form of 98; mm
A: 29.0; mm
